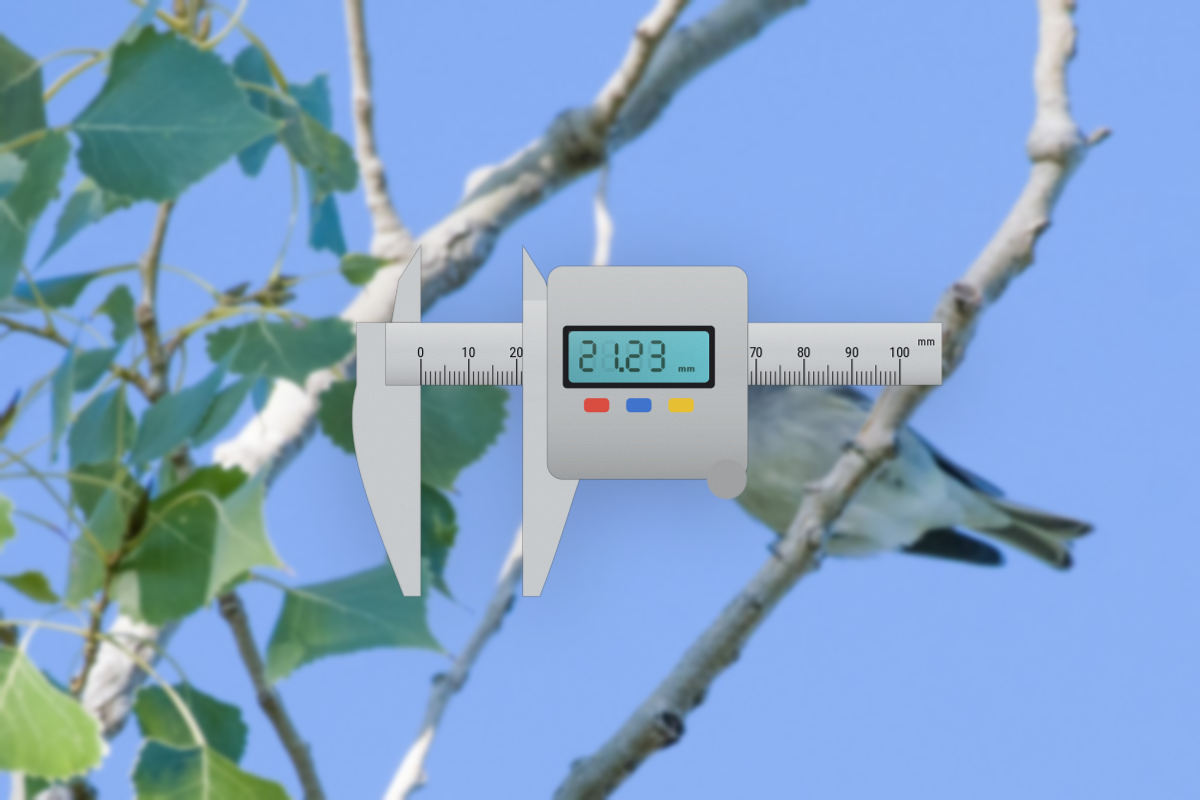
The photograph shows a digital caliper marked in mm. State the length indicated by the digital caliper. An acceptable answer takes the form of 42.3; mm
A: 21.23; mm
